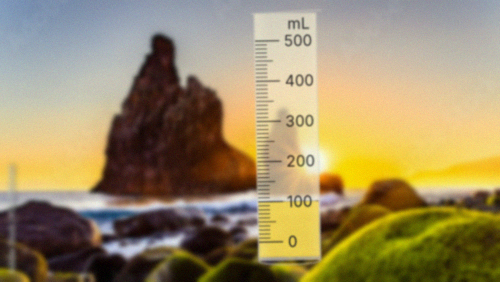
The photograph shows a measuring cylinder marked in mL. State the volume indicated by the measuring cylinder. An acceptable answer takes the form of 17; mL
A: 100; mL
